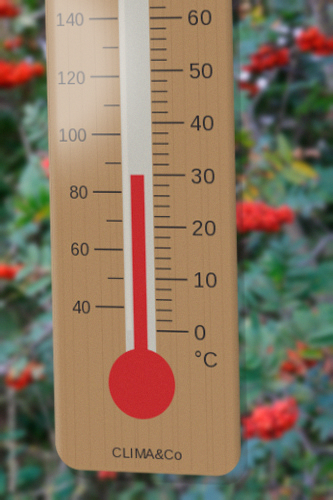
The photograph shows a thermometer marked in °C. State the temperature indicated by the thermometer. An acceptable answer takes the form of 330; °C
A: 30; °C
